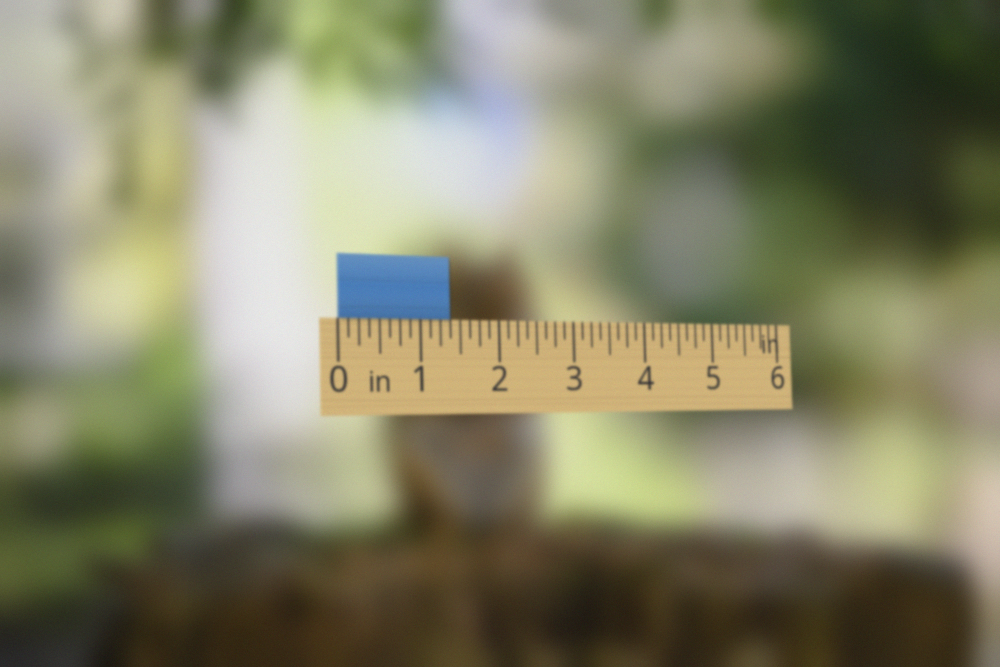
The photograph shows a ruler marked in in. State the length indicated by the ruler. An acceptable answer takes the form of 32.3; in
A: 1.375; in
